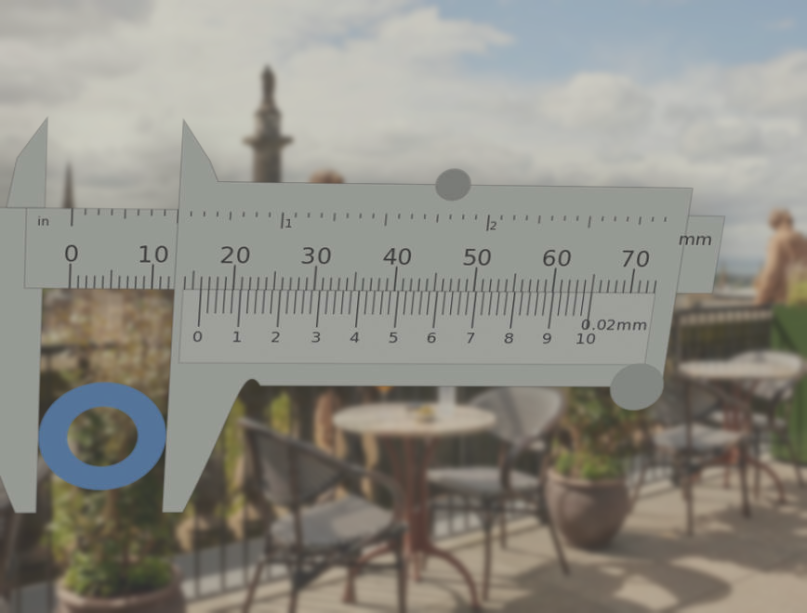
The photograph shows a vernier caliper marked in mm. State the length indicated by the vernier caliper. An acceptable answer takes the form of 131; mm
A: 16.0; mm
